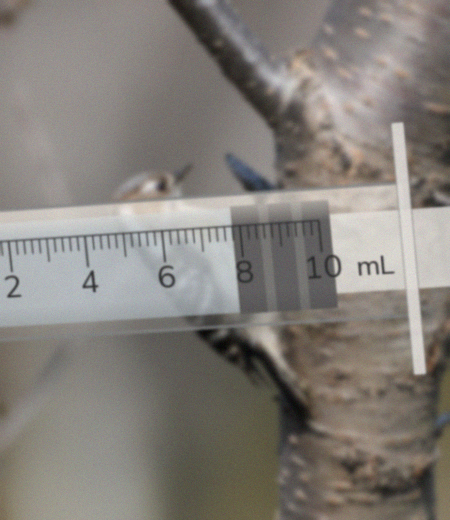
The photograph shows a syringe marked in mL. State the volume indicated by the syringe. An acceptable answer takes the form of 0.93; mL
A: 7.8; mL
